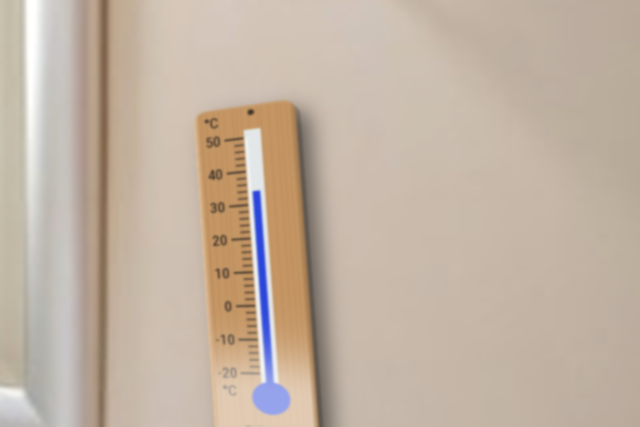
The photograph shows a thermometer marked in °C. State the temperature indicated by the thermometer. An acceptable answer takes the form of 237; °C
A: 34; °C
